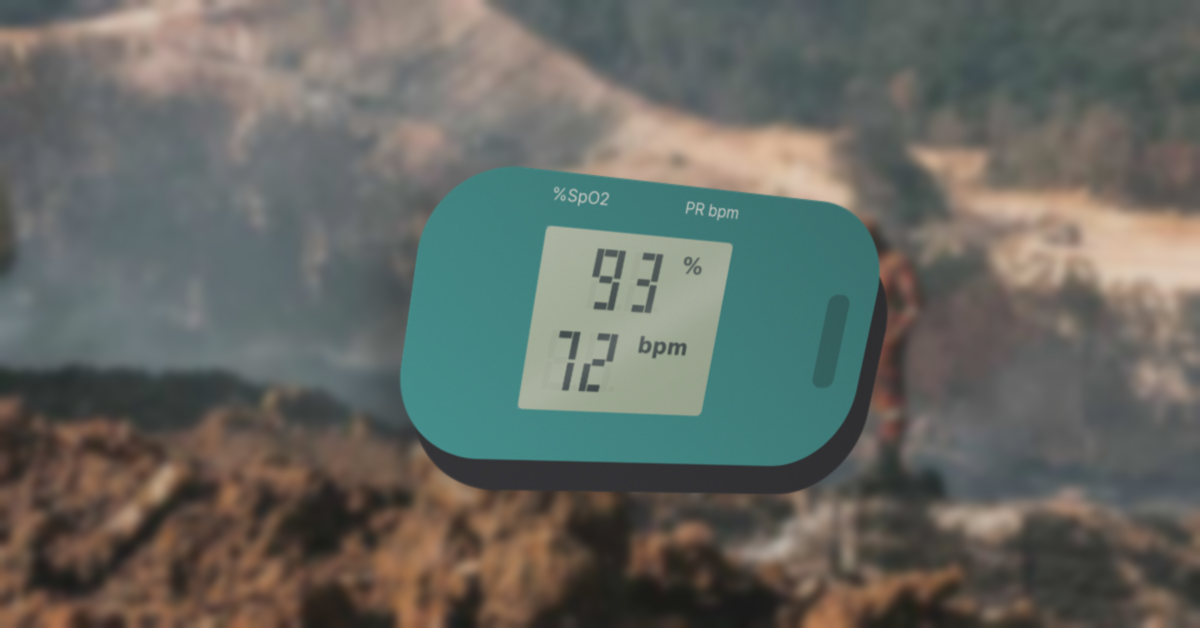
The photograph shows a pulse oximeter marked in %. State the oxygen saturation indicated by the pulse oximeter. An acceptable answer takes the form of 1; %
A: 93; %
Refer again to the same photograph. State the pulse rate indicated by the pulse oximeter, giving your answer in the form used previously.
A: 72; bpm
